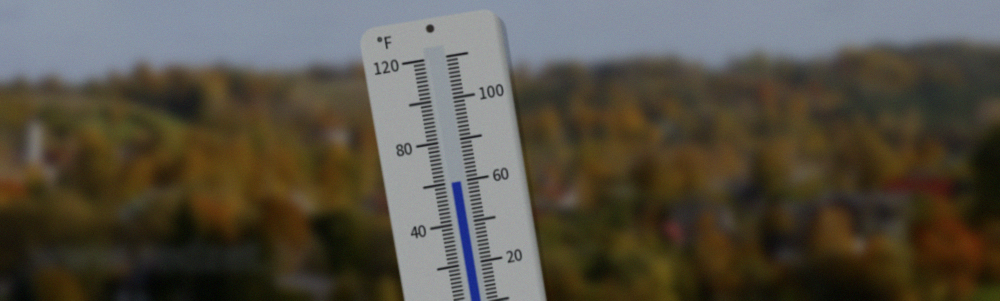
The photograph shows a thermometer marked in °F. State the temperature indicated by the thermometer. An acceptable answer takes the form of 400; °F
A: 60; °F
